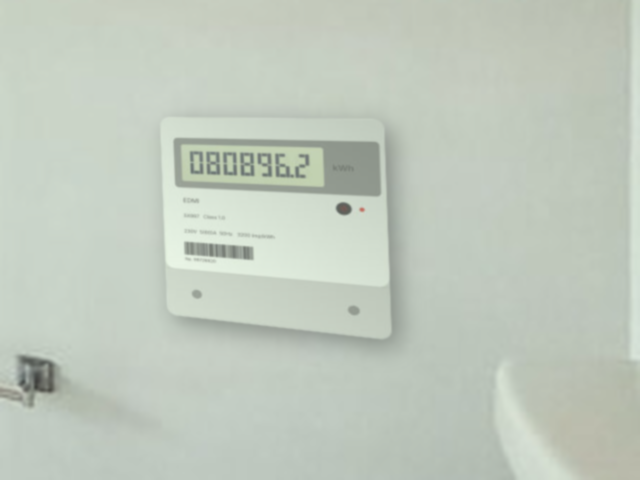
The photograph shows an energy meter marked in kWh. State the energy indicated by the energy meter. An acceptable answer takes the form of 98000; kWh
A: 80896.2; kWh
